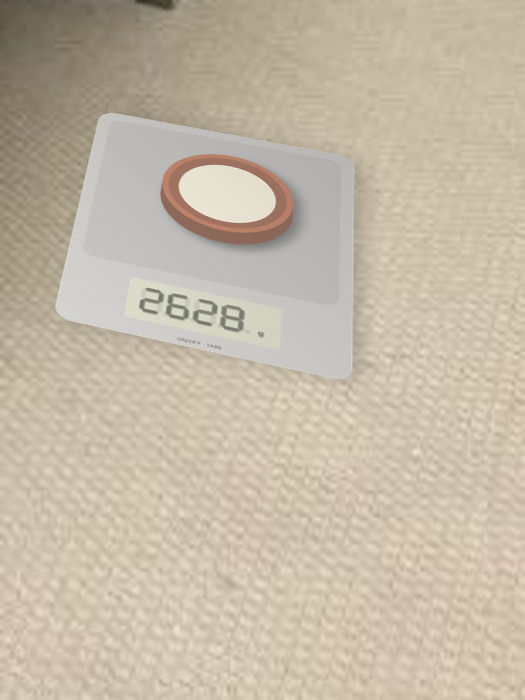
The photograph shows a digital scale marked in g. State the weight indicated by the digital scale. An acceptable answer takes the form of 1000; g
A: 2628; g
